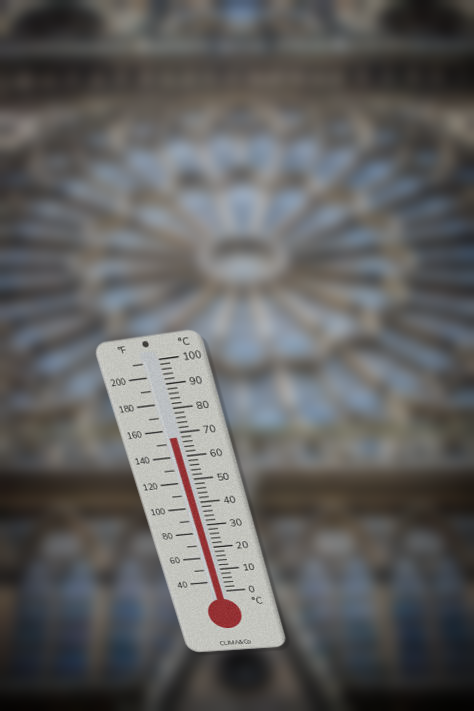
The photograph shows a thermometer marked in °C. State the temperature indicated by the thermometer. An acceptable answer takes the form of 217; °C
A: 68; °C
